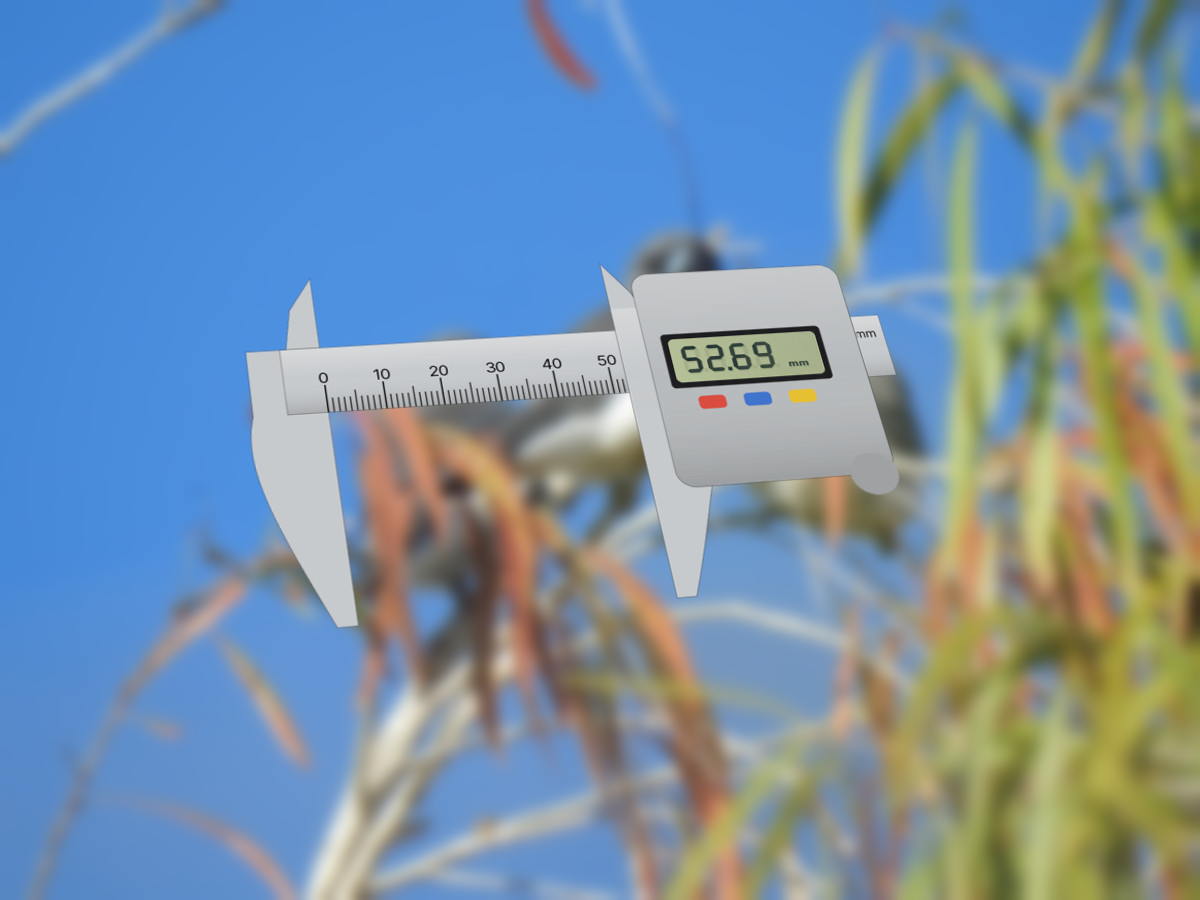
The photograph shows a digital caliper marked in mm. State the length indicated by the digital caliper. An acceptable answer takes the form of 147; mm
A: 52.69; mm
